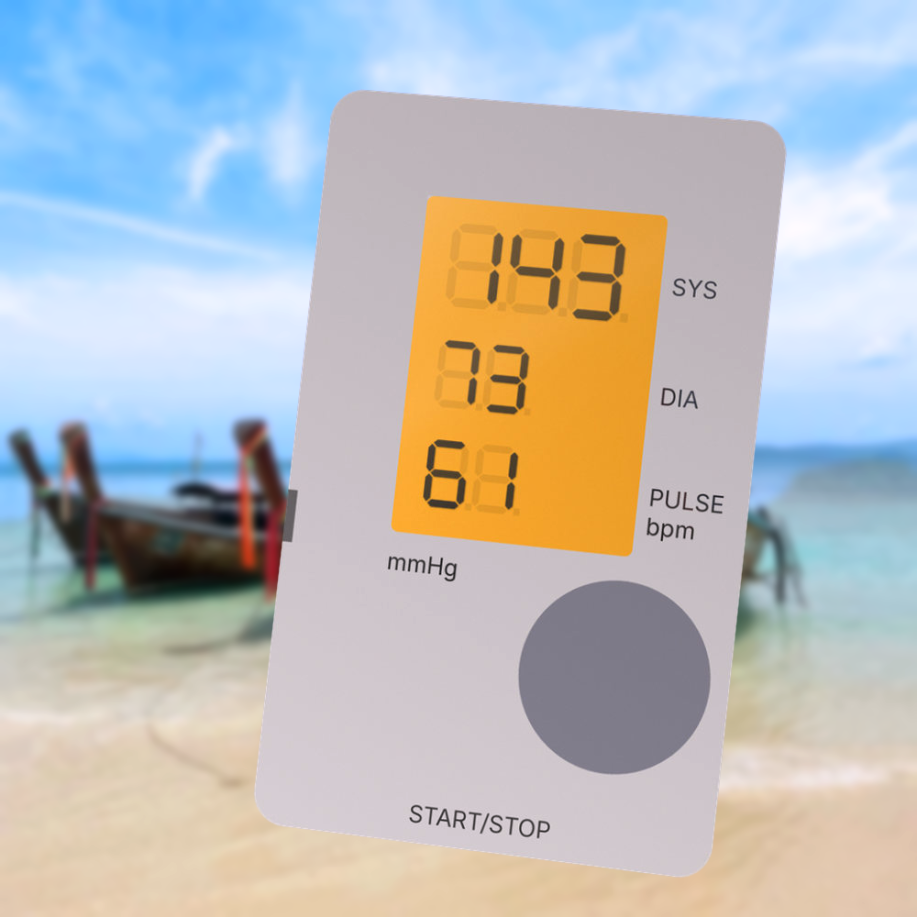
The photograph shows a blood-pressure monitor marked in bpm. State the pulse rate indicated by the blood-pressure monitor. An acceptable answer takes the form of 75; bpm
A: 61; bpm
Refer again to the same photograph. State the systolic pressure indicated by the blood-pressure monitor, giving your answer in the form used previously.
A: 143; mmHg
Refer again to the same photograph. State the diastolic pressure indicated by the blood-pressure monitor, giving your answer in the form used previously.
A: 73; mmHg
